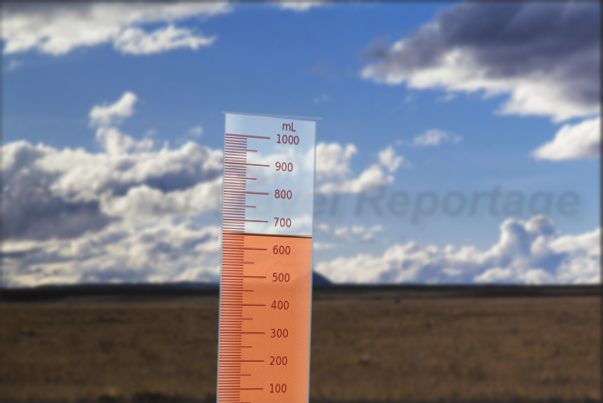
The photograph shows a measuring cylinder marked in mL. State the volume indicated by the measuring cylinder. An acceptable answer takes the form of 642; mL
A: 650; mL
